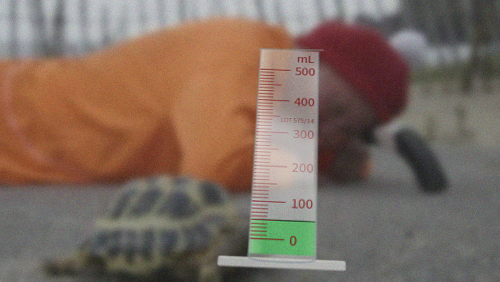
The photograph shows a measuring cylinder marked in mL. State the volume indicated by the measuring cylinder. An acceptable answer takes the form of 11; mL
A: 50; mL
